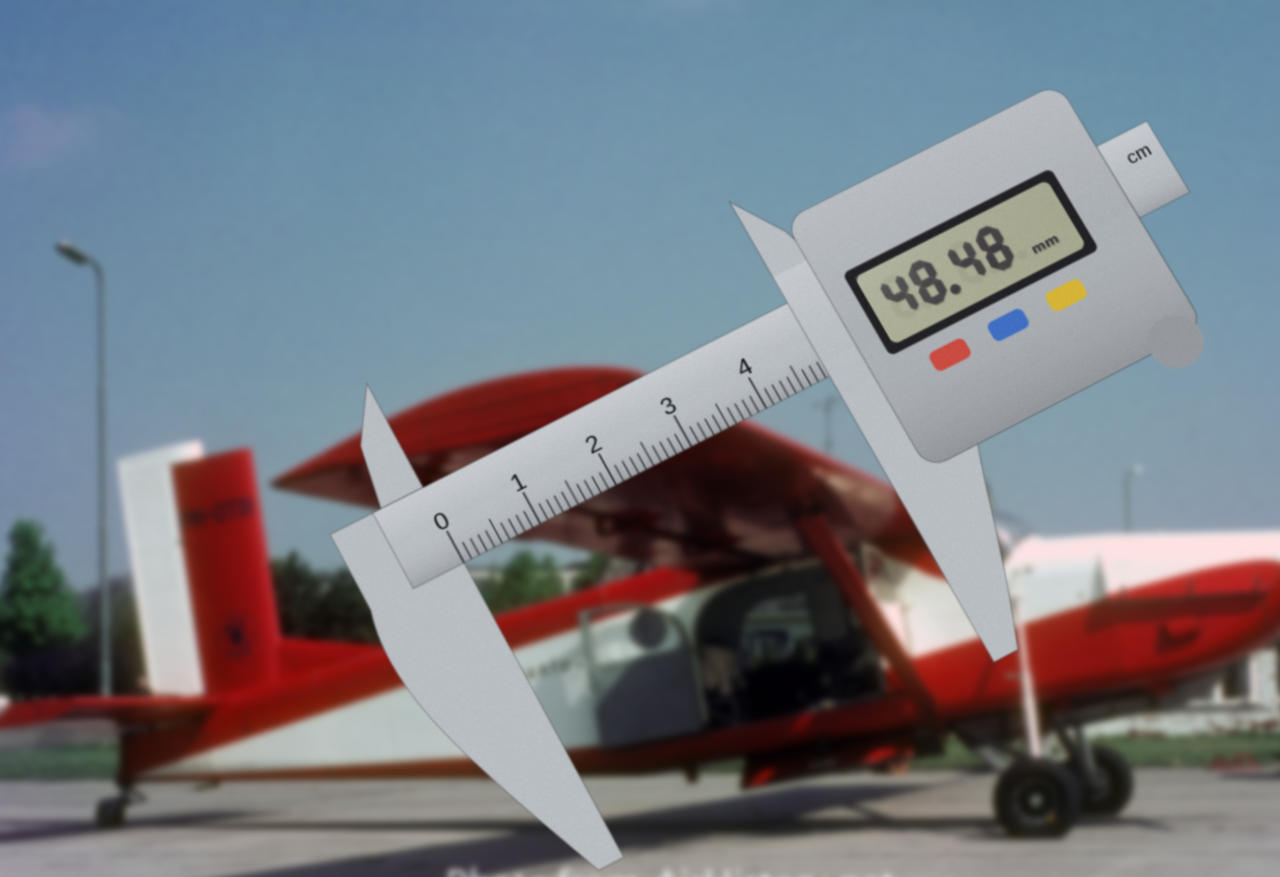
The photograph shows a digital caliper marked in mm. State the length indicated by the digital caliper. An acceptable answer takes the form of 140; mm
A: 48.48; mm
